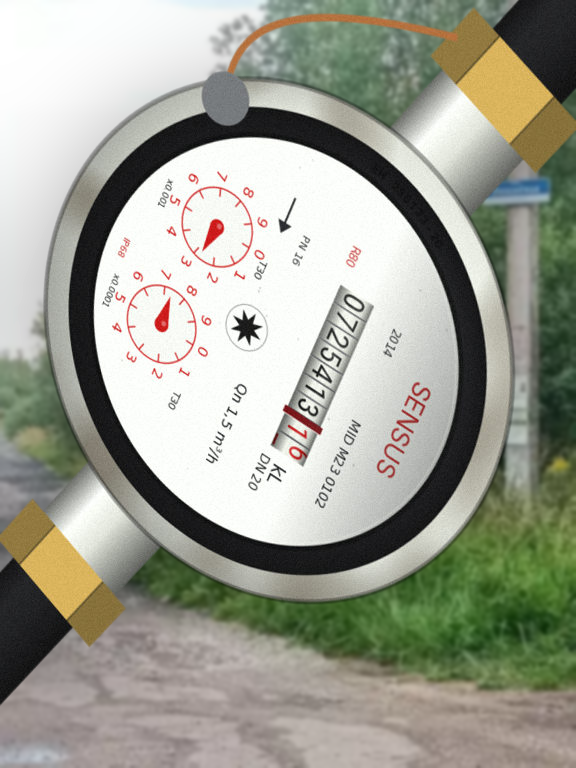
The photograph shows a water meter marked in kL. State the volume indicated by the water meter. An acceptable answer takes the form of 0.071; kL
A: 725413.1627; kL
